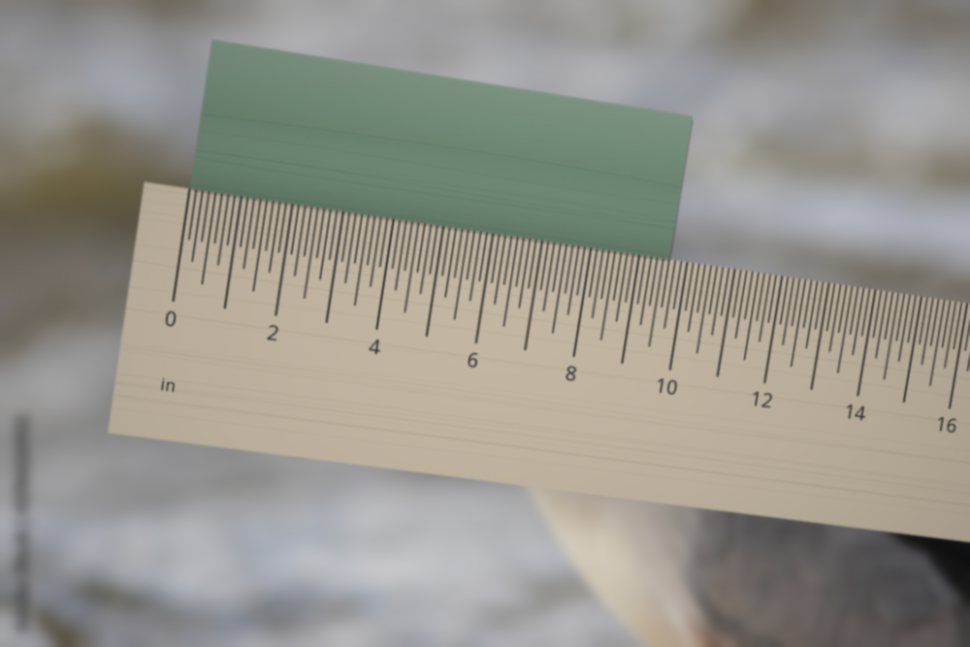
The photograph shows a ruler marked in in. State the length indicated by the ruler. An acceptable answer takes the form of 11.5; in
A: 9.625; in
